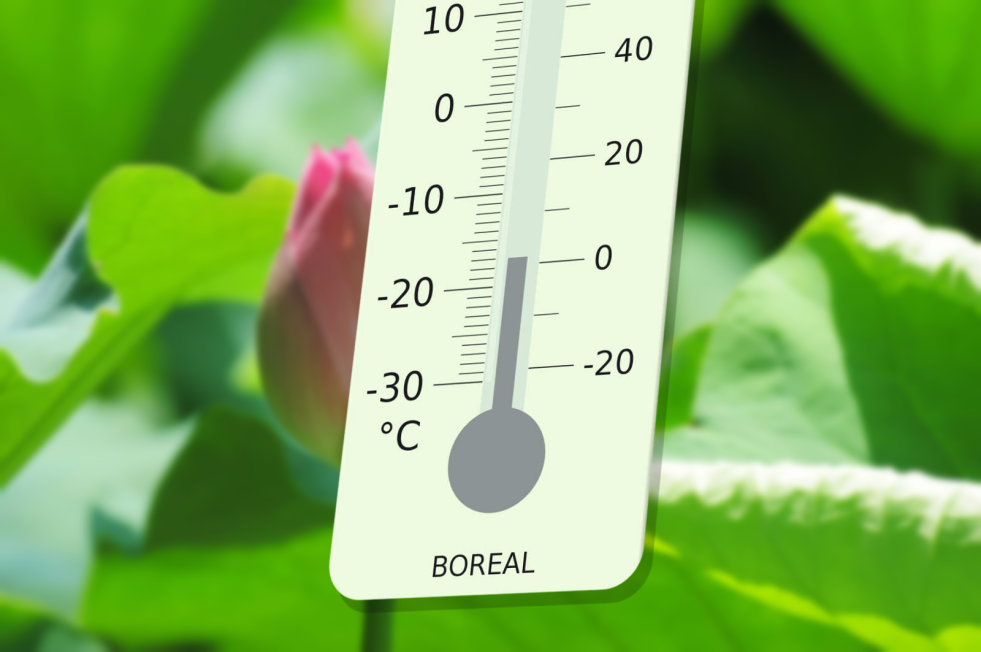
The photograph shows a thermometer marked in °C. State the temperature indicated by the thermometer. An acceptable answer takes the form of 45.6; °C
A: -17; °C
